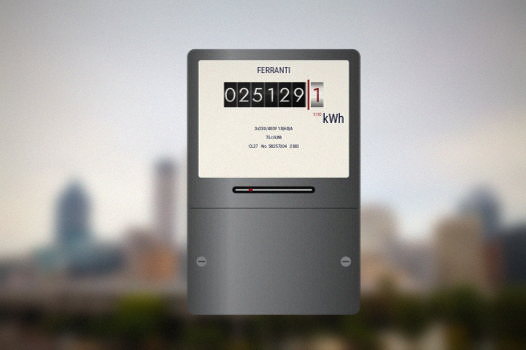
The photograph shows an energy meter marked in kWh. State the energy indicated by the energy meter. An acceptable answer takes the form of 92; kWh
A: 25129.1; kWh
